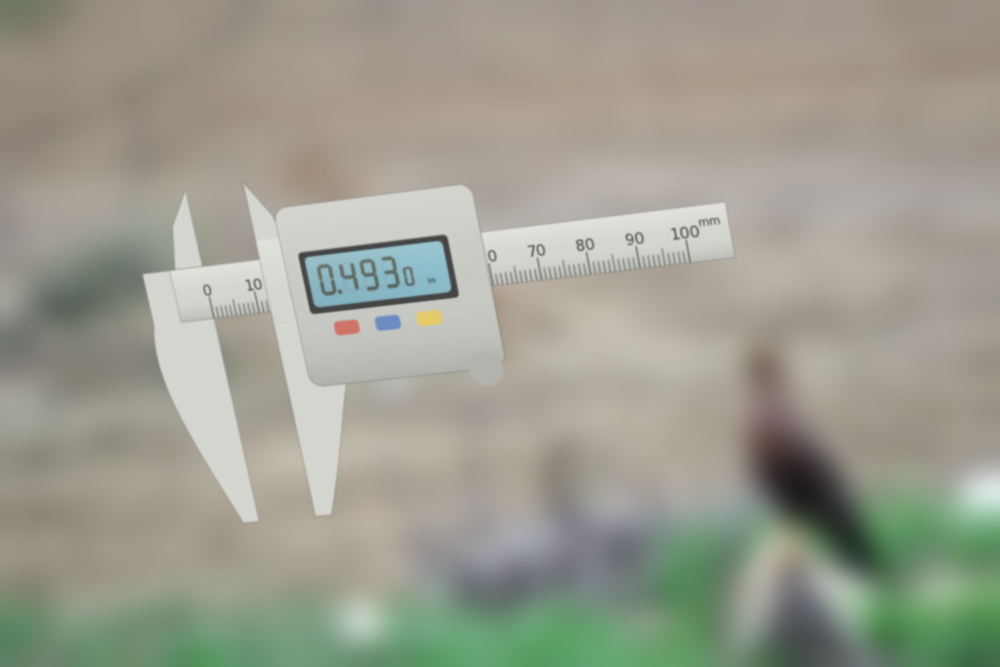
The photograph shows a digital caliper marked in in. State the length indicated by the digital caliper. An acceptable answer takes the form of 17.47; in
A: 0.4930; in
